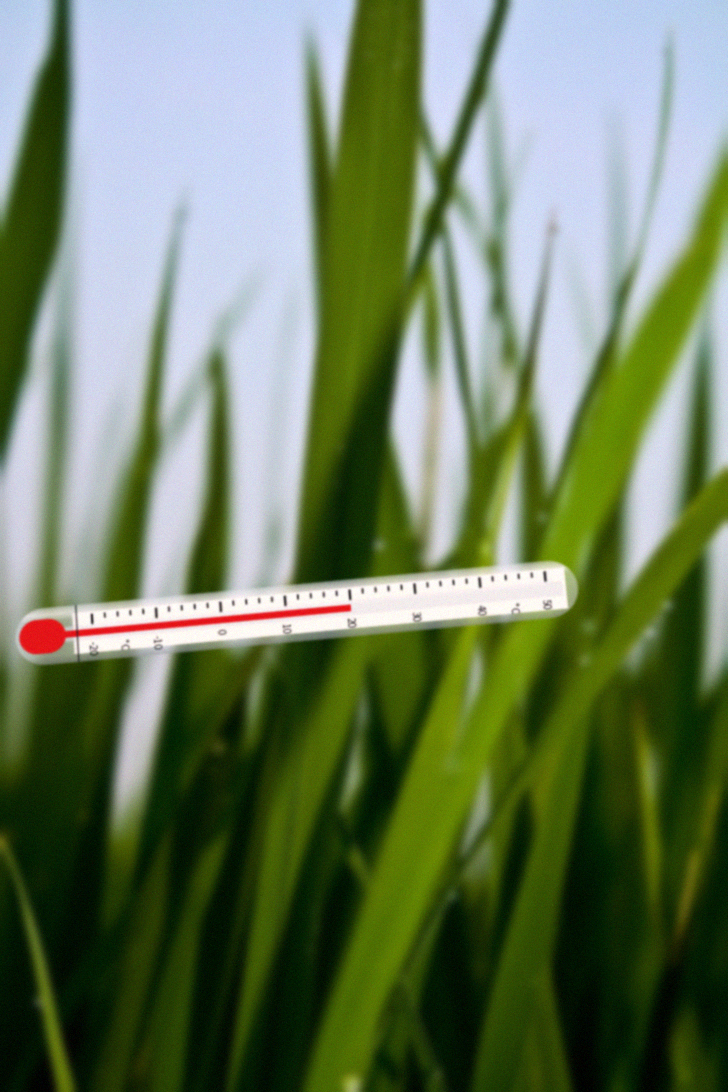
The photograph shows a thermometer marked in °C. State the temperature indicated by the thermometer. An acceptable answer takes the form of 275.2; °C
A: 20; °C
